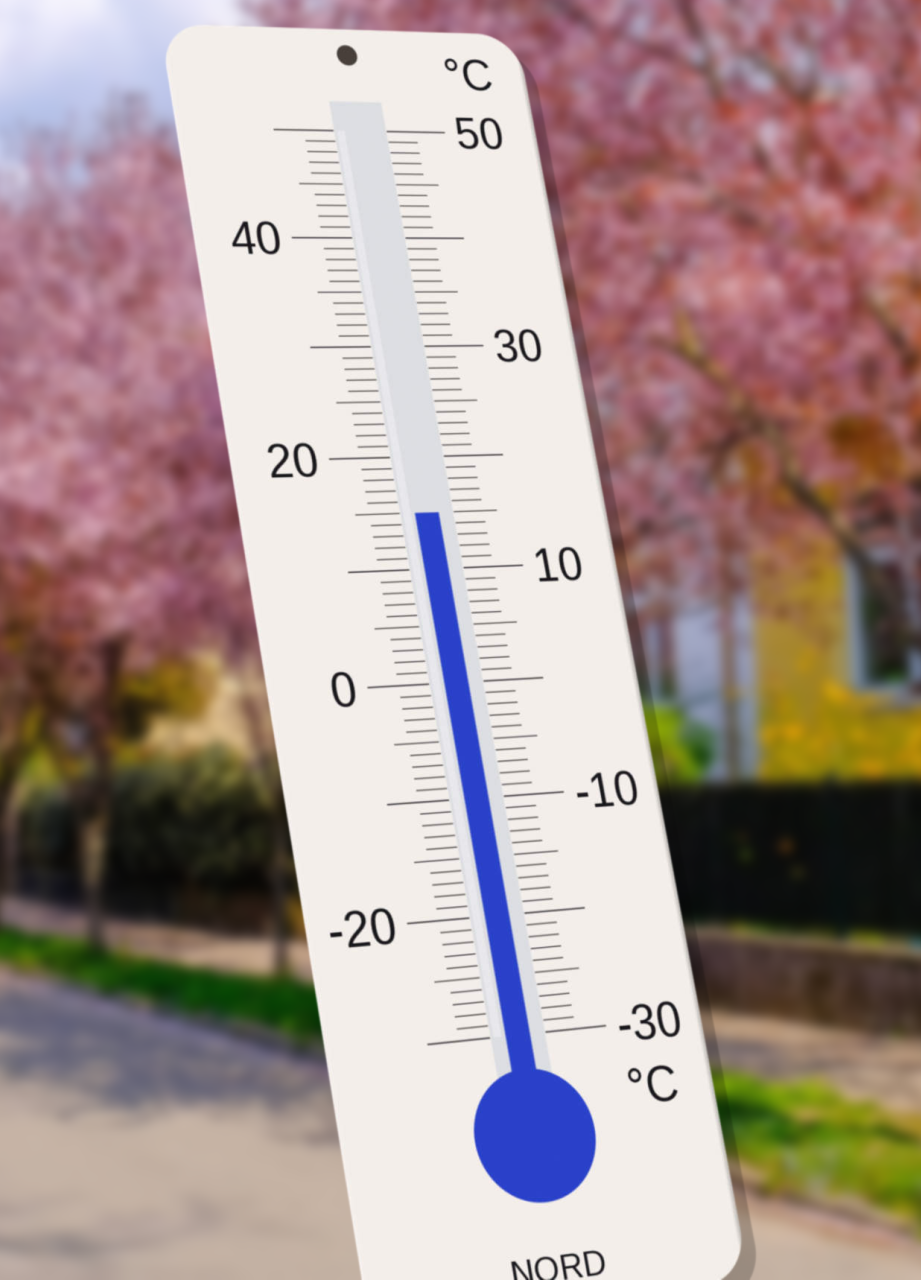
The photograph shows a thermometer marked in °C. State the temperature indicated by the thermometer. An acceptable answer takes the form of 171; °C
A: 15; °C
